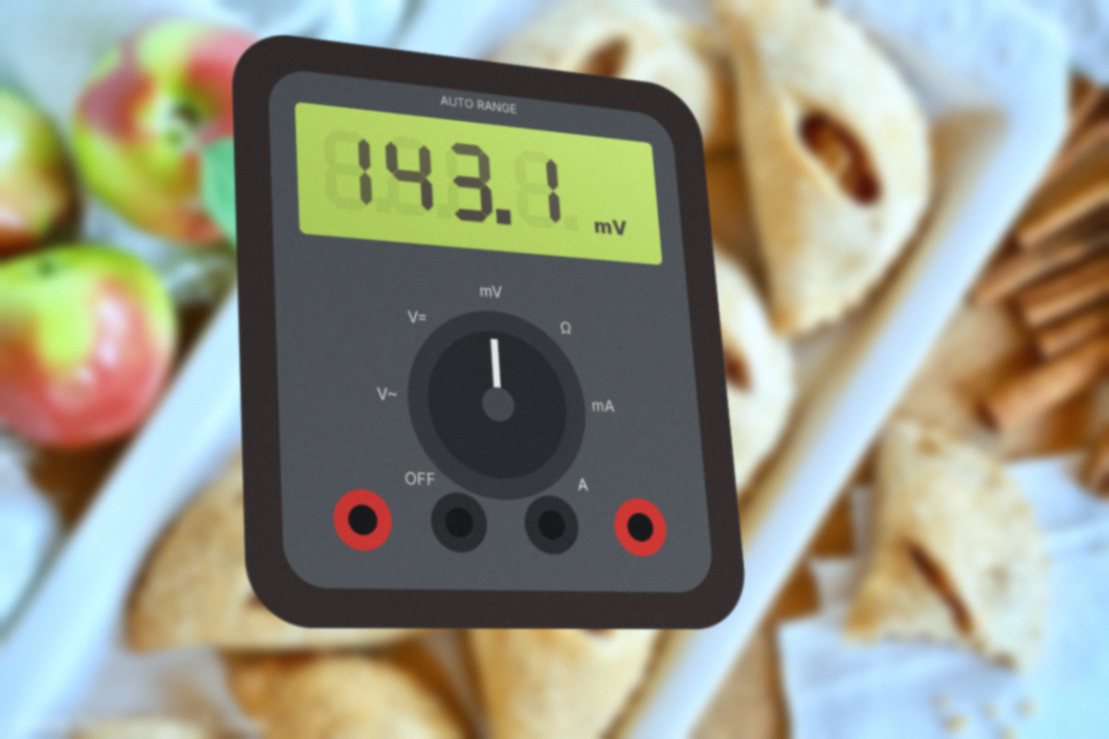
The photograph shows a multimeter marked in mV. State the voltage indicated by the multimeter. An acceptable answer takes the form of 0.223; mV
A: 143.1; mV
